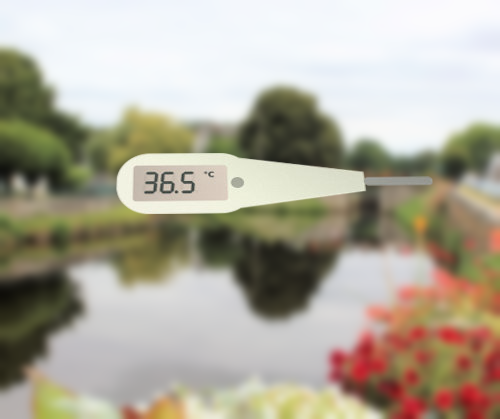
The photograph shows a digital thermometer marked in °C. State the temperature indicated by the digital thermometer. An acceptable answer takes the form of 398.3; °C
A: 36.5; °C
